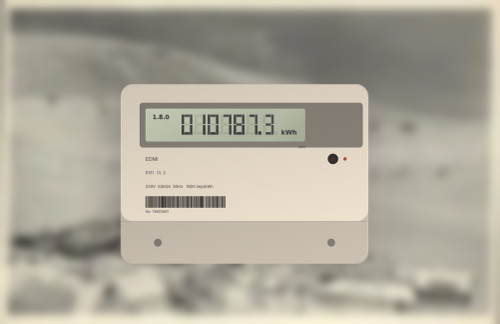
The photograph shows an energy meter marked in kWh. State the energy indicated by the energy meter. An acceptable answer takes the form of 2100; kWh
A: 10787.3; kWh
